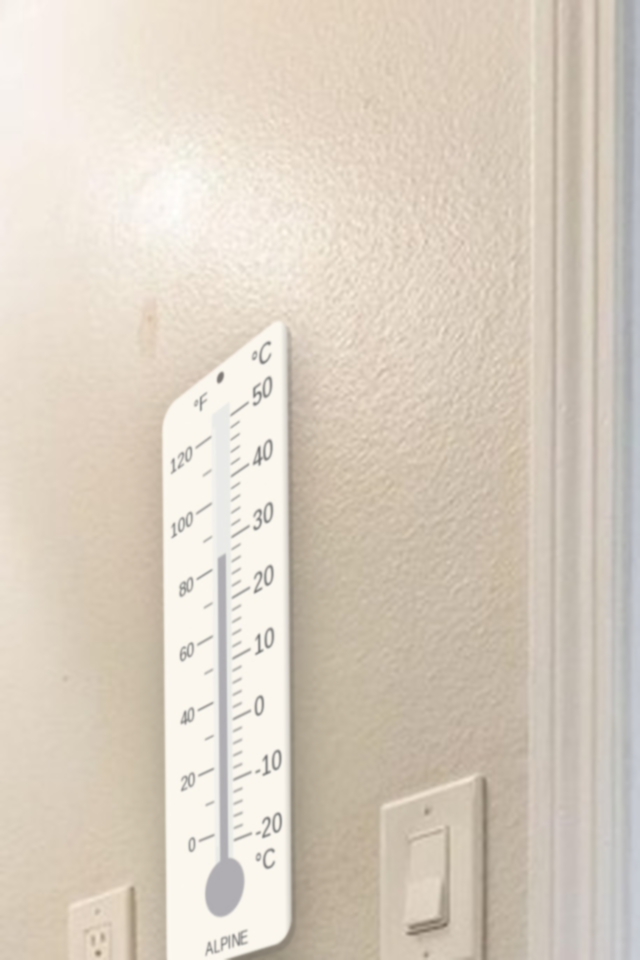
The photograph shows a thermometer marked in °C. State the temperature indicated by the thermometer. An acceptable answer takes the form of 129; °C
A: 28; °C
